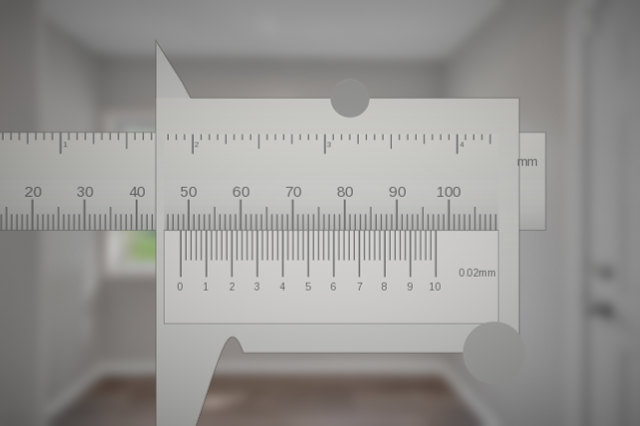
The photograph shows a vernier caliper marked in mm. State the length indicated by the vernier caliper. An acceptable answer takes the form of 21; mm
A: 48.5; mm
